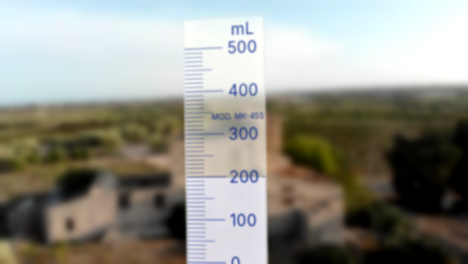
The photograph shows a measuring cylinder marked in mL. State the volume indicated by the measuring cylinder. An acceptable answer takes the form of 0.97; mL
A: 200; mL
